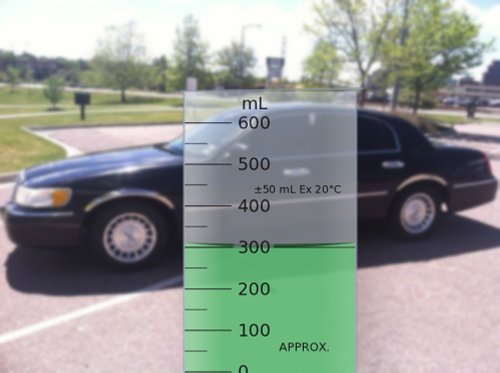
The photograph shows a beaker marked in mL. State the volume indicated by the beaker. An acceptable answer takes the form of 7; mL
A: 300; mL
